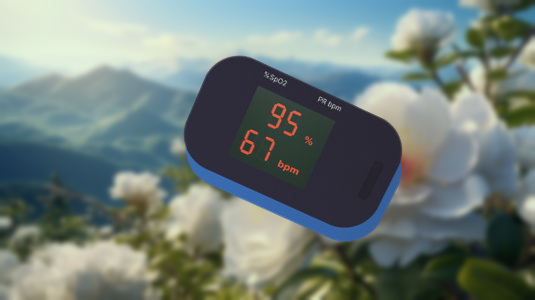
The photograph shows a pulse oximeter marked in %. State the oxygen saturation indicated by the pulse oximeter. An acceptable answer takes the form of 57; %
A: 95; %
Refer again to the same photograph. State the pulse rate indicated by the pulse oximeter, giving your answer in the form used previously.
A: 67; bpm
